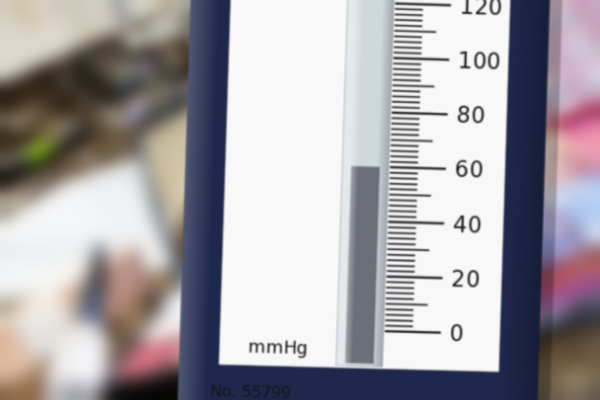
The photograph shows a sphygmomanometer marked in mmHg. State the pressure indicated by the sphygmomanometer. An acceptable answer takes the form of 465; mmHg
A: 60; mmHg
